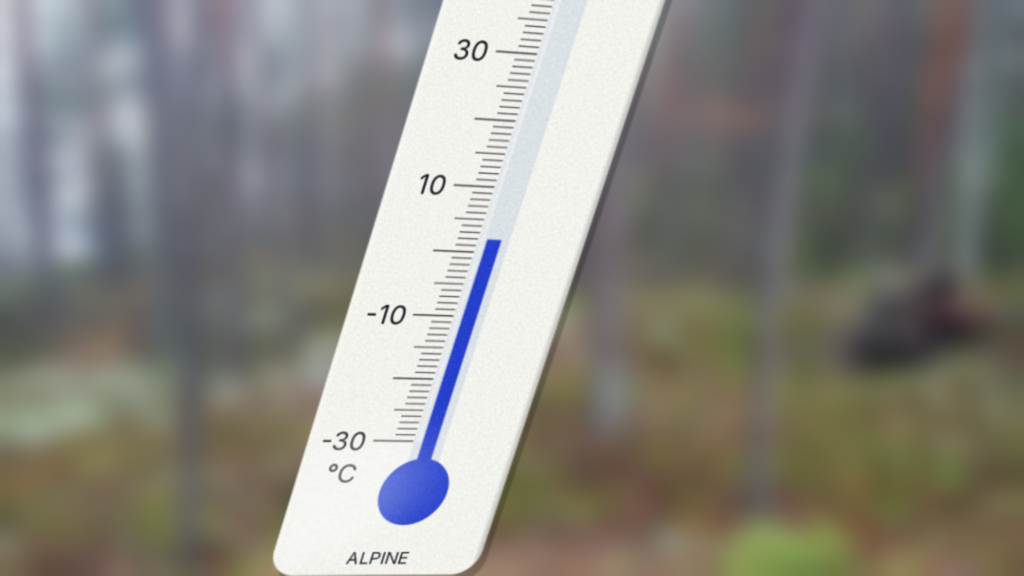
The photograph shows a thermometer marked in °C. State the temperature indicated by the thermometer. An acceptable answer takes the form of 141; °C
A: 2; °C
